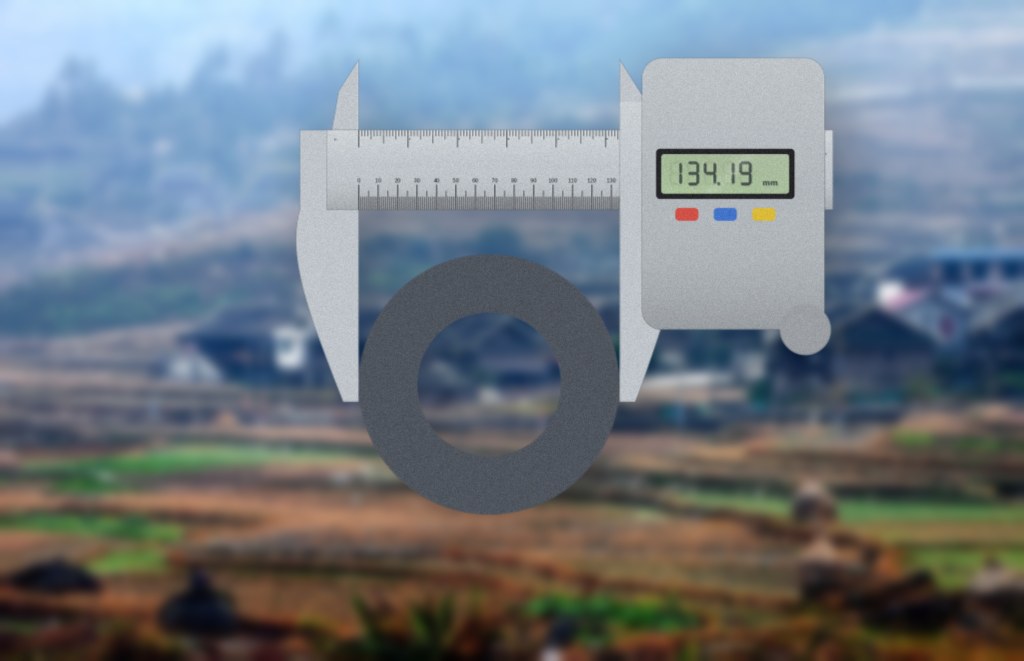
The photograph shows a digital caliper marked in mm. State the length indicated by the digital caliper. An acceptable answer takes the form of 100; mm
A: 134.19; mm
